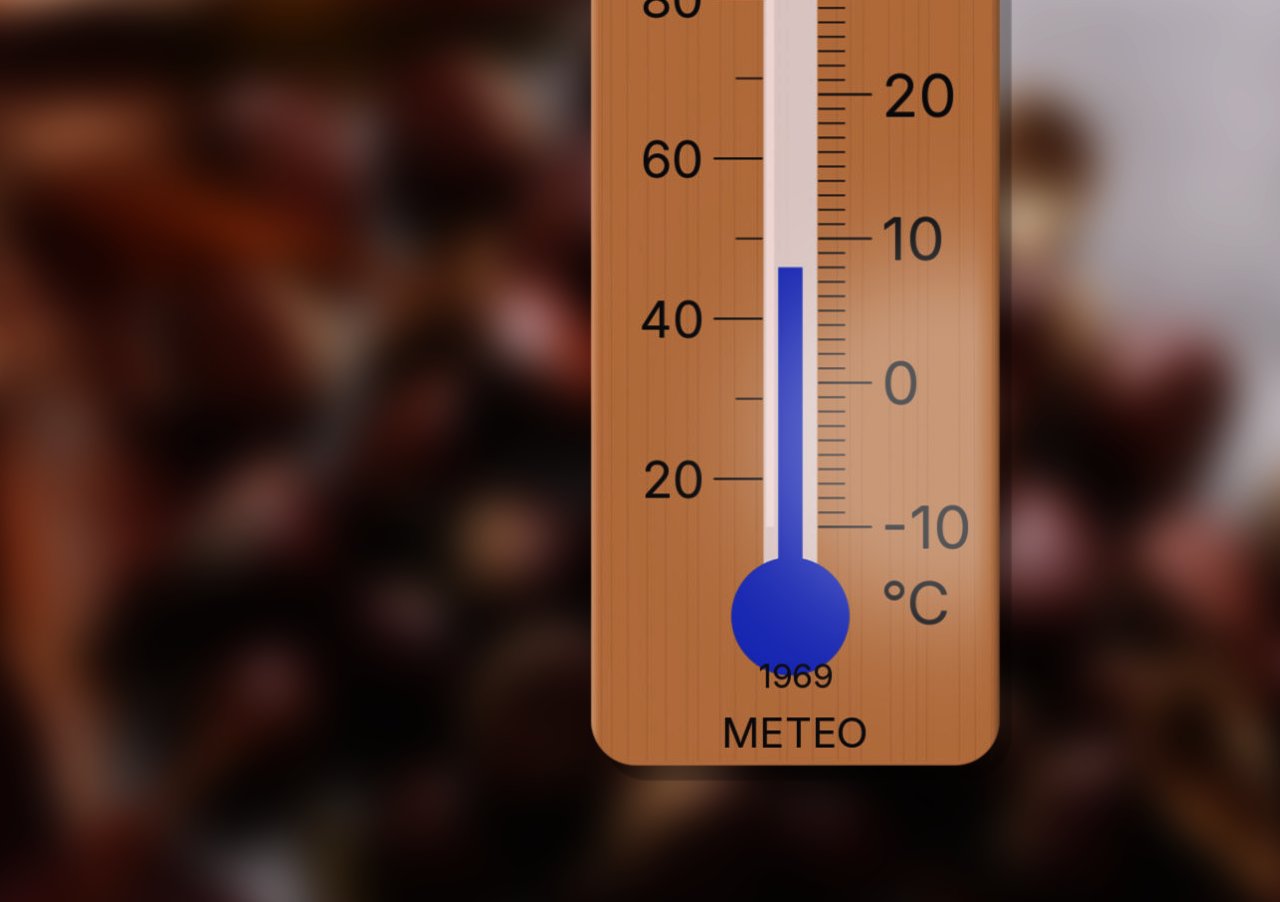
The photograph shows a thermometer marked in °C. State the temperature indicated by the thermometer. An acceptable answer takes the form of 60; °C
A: 8; °C
